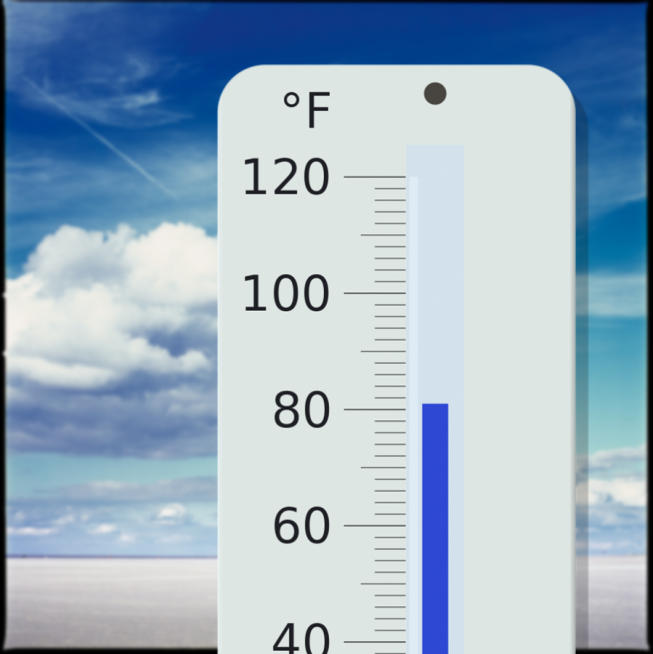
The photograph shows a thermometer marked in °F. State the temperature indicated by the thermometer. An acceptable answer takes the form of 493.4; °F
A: 81; °F
